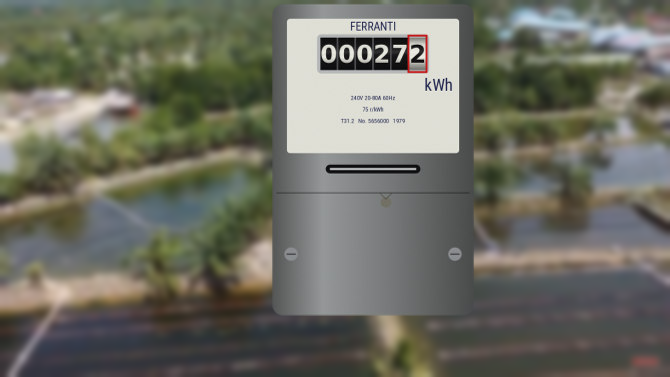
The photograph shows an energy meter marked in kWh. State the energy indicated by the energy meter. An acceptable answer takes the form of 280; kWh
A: 27.2; kWh
